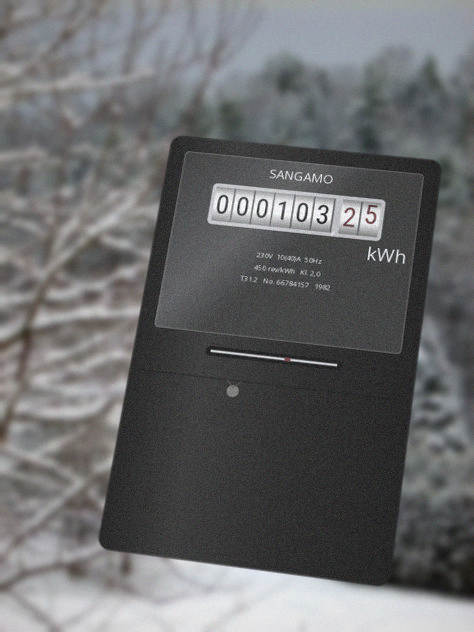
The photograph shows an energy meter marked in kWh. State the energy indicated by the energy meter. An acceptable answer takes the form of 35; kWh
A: 103.25; kWh
